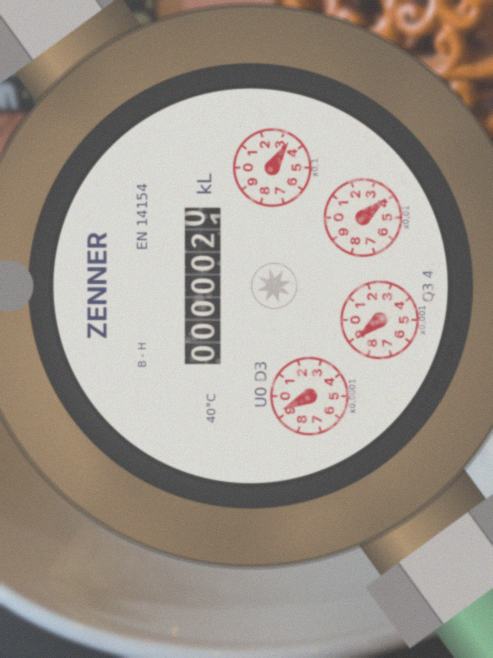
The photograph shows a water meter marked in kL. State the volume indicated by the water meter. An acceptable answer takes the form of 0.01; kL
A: 20.3389; kL
